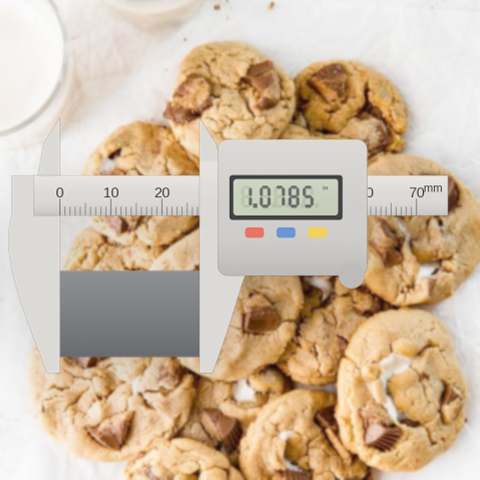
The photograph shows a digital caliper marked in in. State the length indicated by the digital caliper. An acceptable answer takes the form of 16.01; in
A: 1.0785; in
